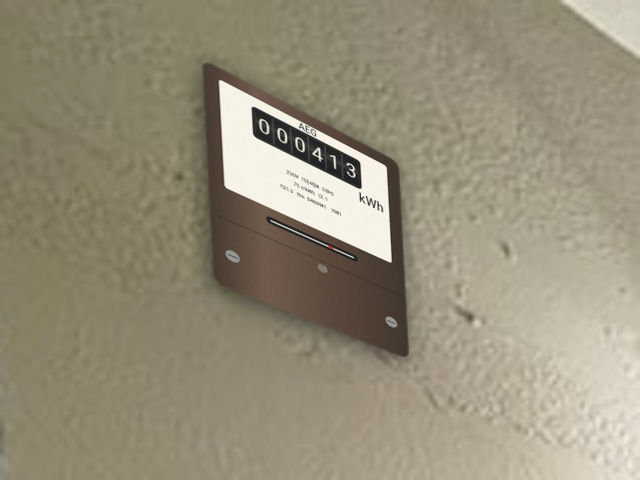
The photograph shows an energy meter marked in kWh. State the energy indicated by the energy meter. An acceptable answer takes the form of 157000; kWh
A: 413; kWh
